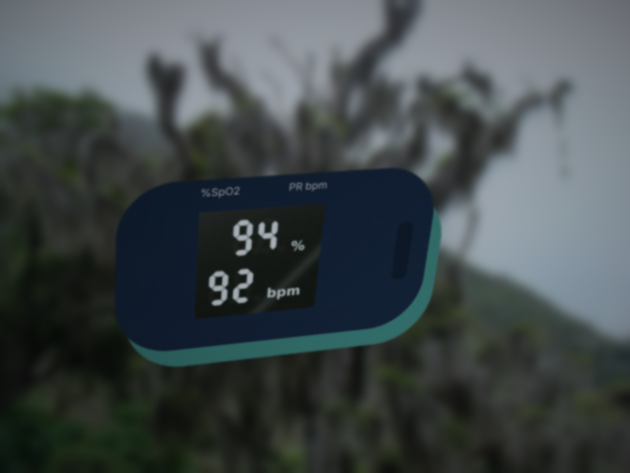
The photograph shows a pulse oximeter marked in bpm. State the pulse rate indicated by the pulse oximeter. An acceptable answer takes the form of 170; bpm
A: 92; bpm
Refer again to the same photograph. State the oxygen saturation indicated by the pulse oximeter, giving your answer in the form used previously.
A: 94; %
